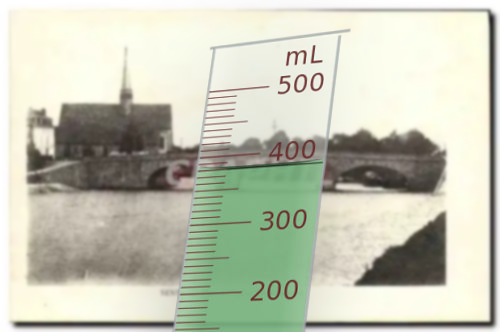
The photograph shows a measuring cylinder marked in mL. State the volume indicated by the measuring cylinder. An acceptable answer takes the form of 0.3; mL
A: 380; mL
